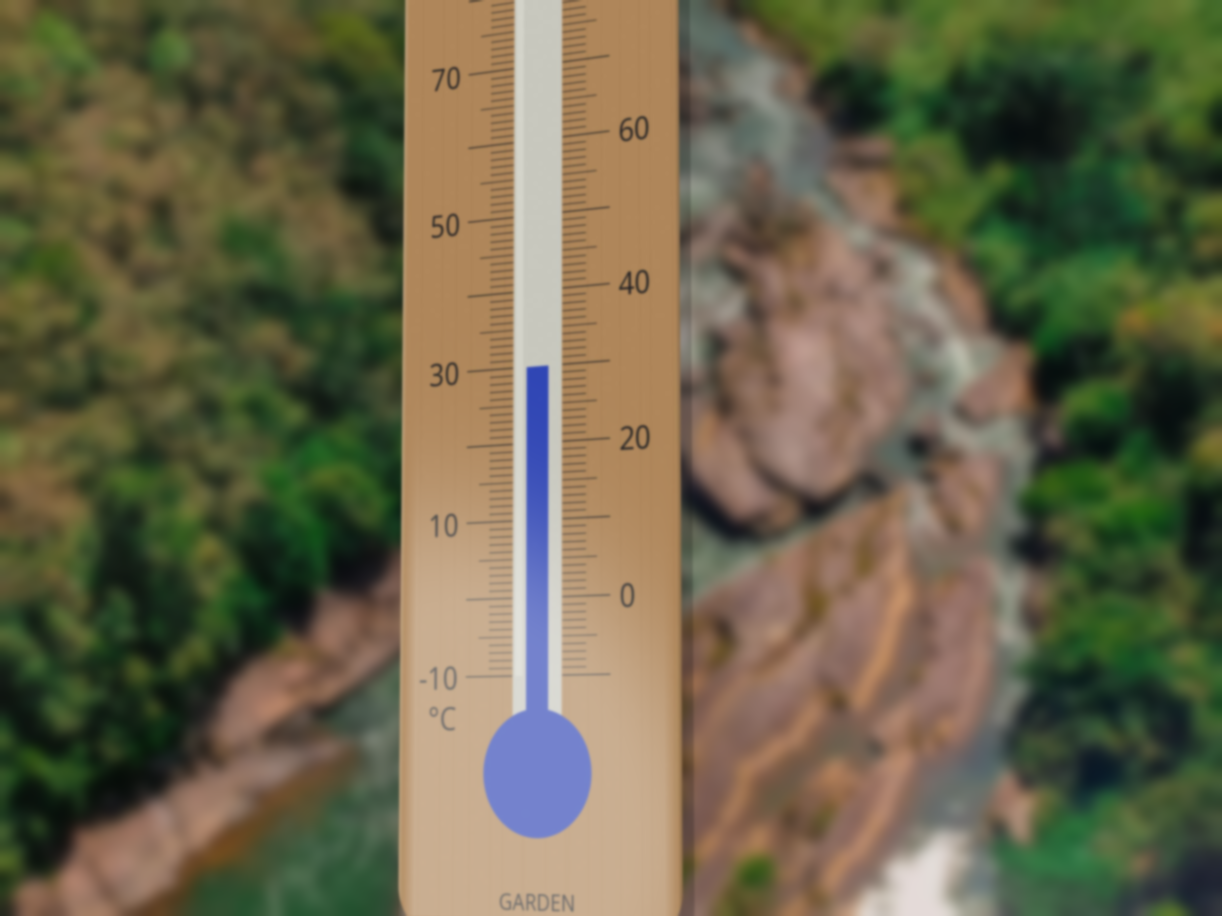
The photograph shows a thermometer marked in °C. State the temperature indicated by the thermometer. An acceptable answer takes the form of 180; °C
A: 30; °C
